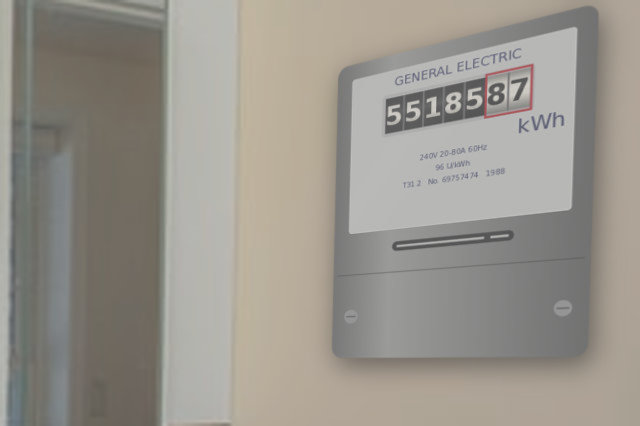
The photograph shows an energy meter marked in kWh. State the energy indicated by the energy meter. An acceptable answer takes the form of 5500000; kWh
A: 55185.87; kWh
